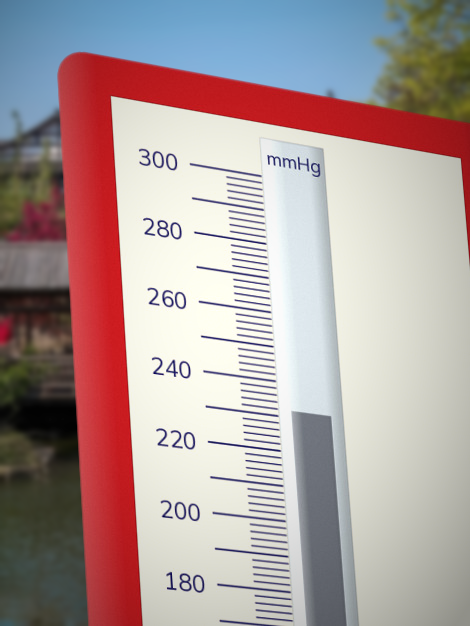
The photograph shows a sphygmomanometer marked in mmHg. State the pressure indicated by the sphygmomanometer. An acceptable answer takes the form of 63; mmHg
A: 232; mmHg
